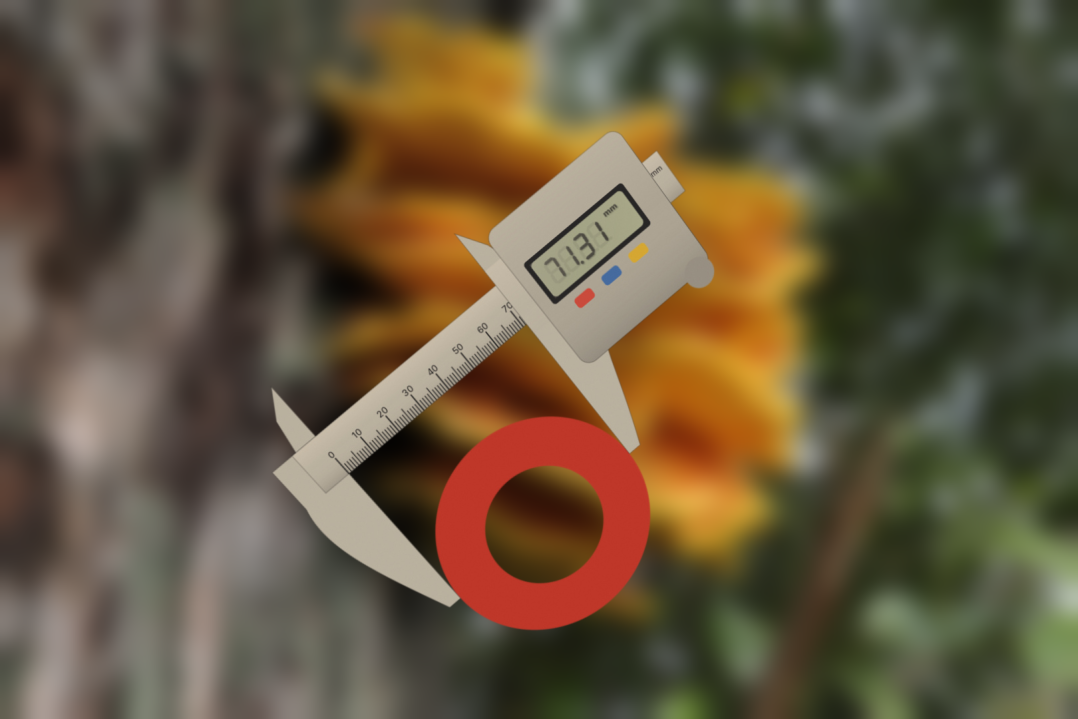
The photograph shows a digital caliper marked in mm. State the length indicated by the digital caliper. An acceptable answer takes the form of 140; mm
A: 71.31; mm
